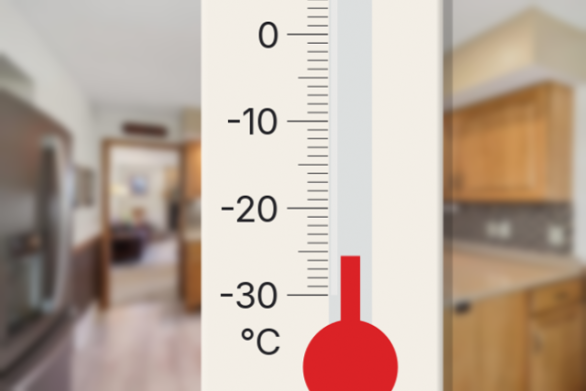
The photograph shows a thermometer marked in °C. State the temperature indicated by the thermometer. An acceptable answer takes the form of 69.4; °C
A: -25.5; °C
